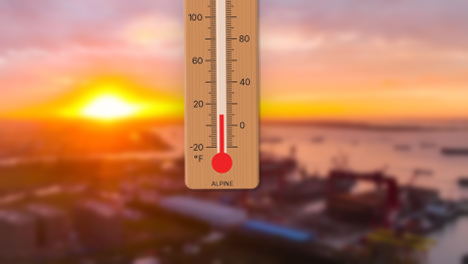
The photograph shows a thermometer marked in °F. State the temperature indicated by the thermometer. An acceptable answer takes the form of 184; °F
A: 10; °F
